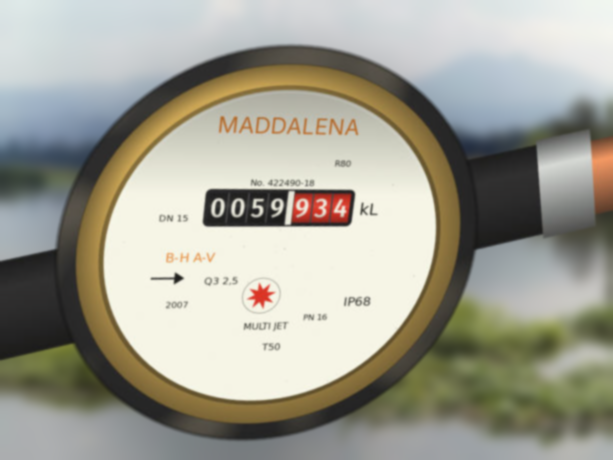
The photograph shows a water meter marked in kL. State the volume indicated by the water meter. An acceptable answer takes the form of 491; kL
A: 59.934; kL
